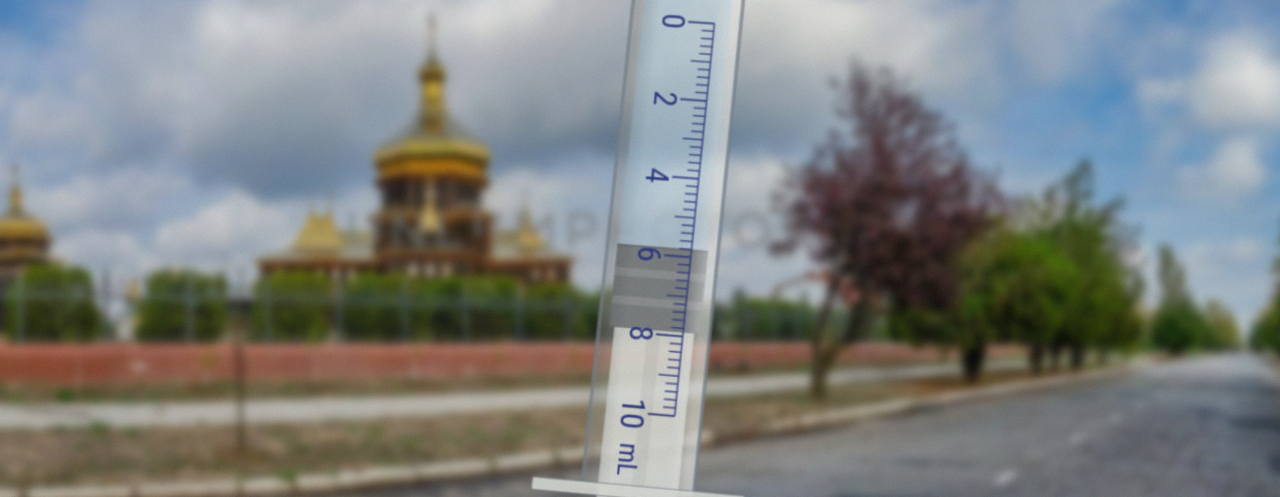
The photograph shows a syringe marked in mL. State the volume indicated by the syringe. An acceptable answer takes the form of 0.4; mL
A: 5.8; mL
